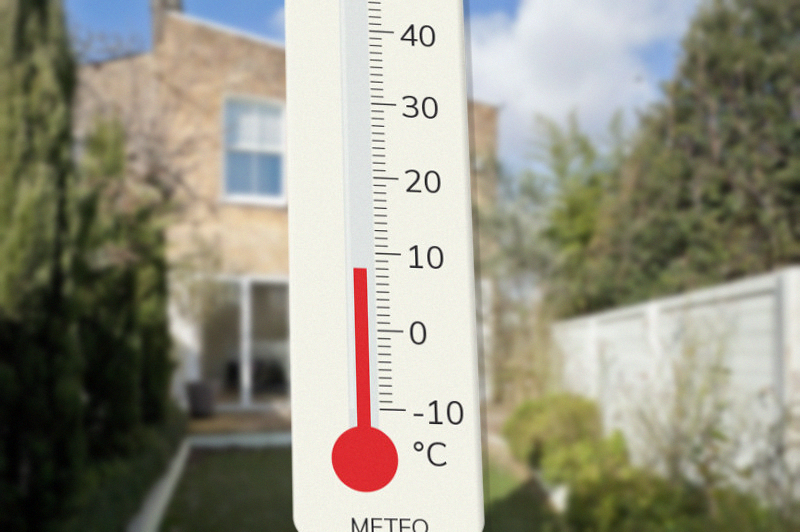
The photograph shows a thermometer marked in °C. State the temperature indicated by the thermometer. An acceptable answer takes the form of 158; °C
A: 8; °C
